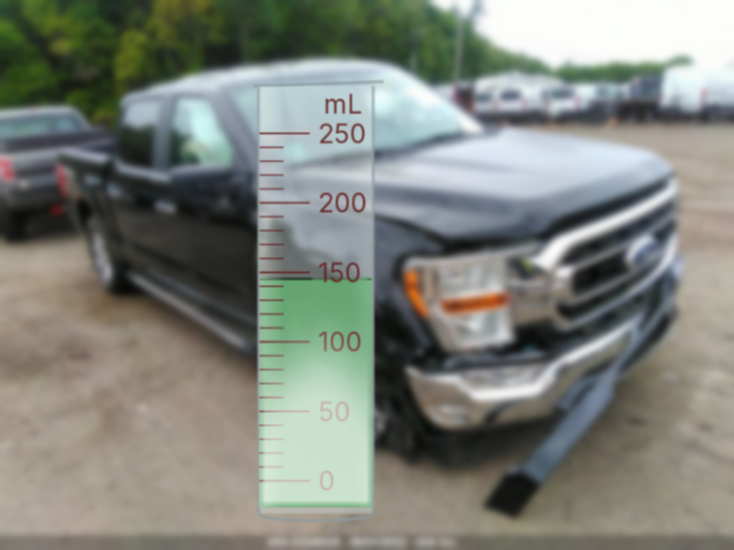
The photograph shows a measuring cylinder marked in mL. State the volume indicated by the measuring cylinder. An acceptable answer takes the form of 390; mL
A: 145; mL
